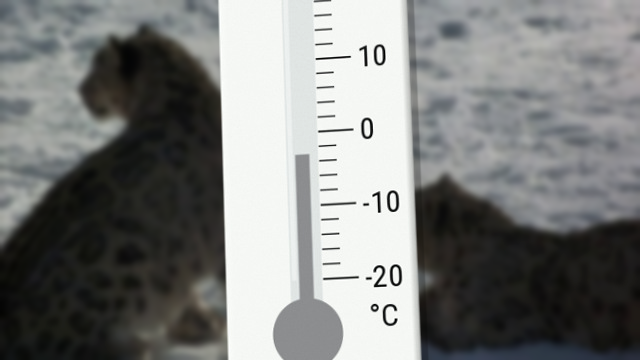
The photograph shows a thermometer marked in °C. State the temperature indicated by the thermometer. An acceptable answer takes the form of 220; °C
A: -3; °C
